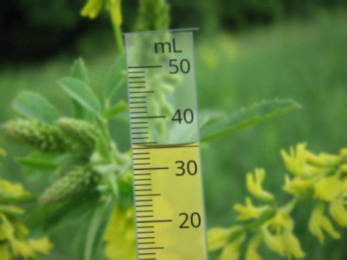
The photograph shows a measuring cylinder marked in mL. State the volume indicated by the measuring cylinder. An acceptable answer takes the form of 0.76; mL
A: 34; mL
